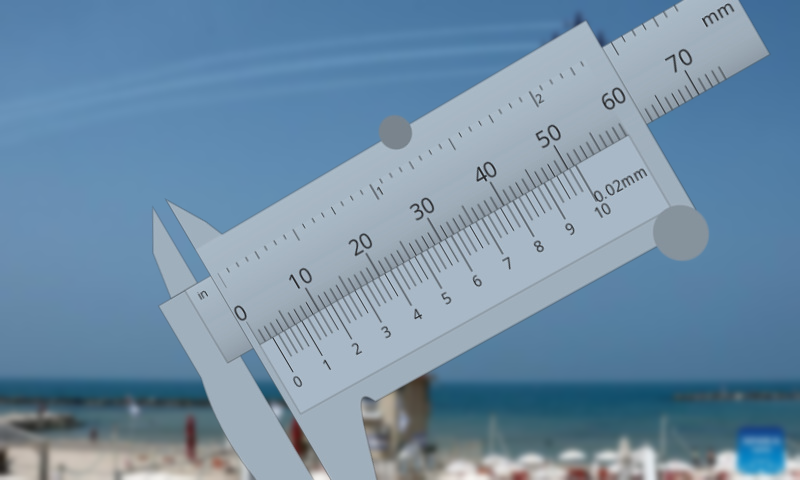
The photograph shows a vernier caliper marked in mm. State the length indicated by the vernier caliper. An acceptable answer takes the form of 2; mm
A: 2.2; mm
